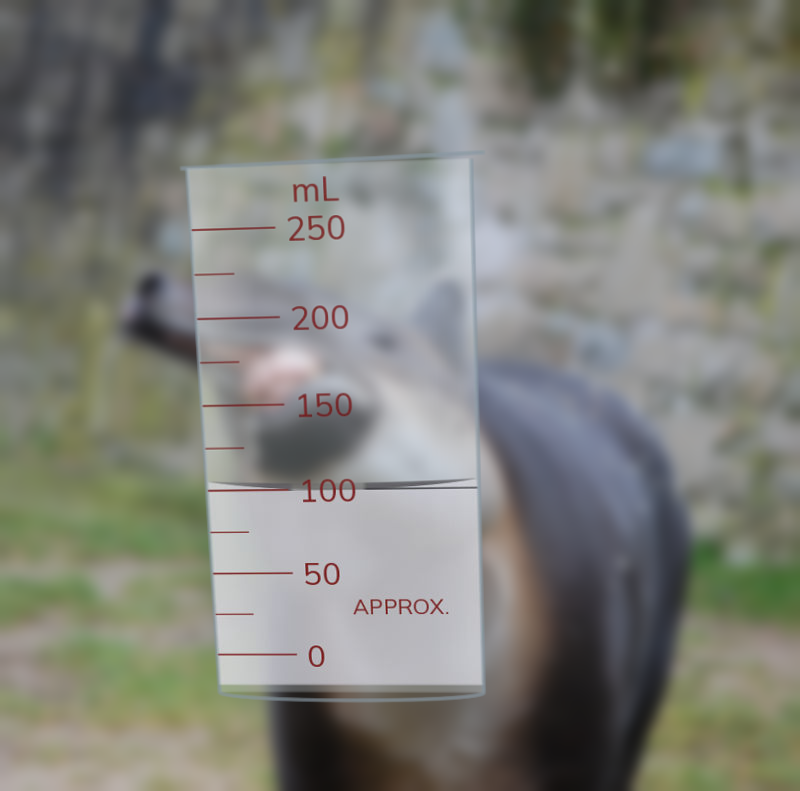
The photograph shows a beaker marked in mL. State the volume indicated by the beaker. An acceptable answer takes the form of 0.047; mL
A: 100; mL
